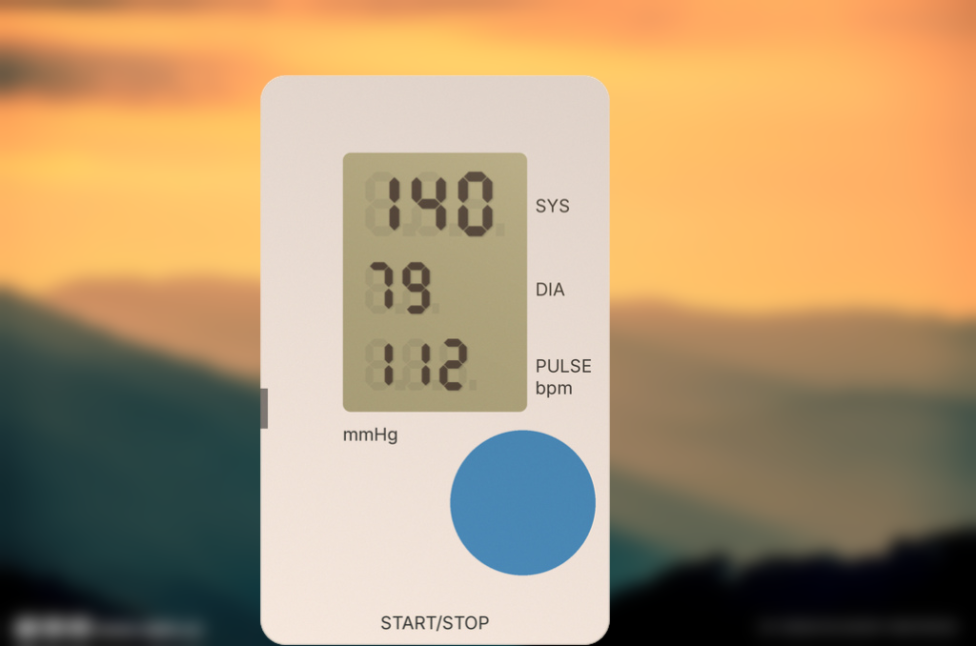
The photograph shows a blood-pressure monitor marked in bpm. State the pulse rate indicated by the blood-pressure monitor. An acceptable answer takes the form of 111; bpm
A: 112; bpm
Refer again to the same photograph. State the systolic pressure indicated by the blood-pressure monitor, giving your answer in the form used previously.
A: 140; mmHg
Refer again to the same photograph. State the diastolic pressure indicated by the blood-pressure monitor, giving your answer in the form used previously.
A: 79; mmHg
